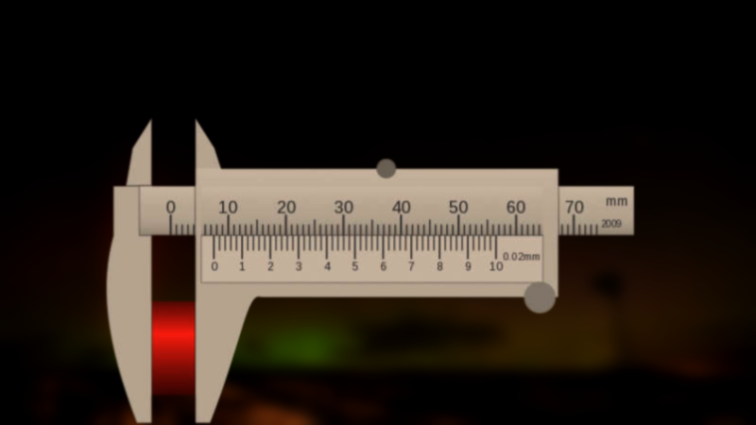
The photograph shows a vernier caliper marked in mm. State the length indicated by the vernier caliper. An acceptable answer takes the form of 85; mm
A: 7.5; mm
